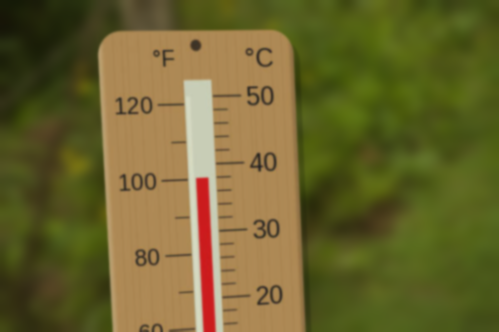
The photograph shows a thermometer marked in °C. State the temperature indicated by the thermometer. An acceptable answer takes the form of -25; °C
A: 38; °C
